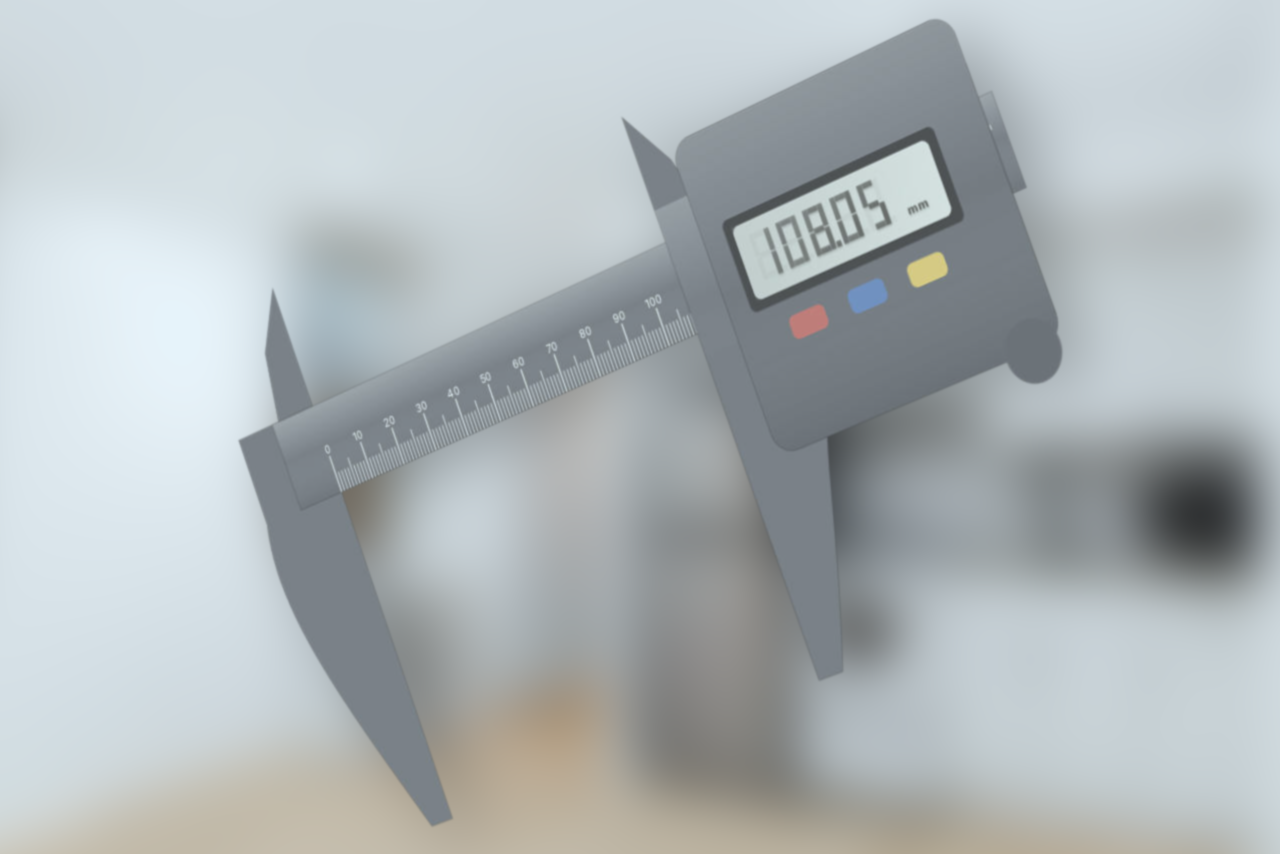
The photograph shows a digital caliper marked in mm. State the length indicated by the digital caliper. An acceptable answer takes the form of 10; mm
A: 108.05; mm
